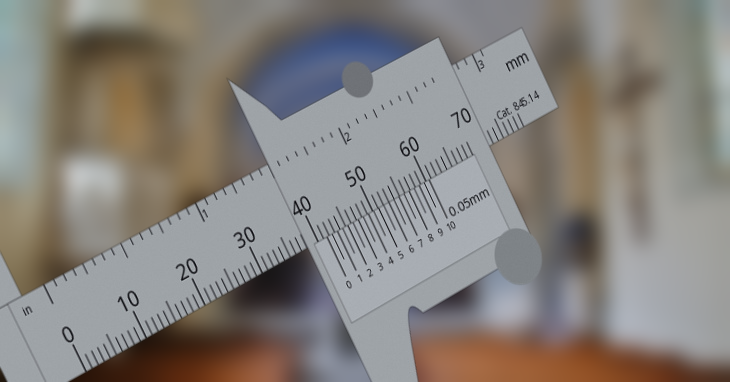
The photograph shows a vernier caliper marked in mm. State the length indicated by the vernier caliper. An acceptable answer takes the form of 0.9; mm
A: 41.6; mm
